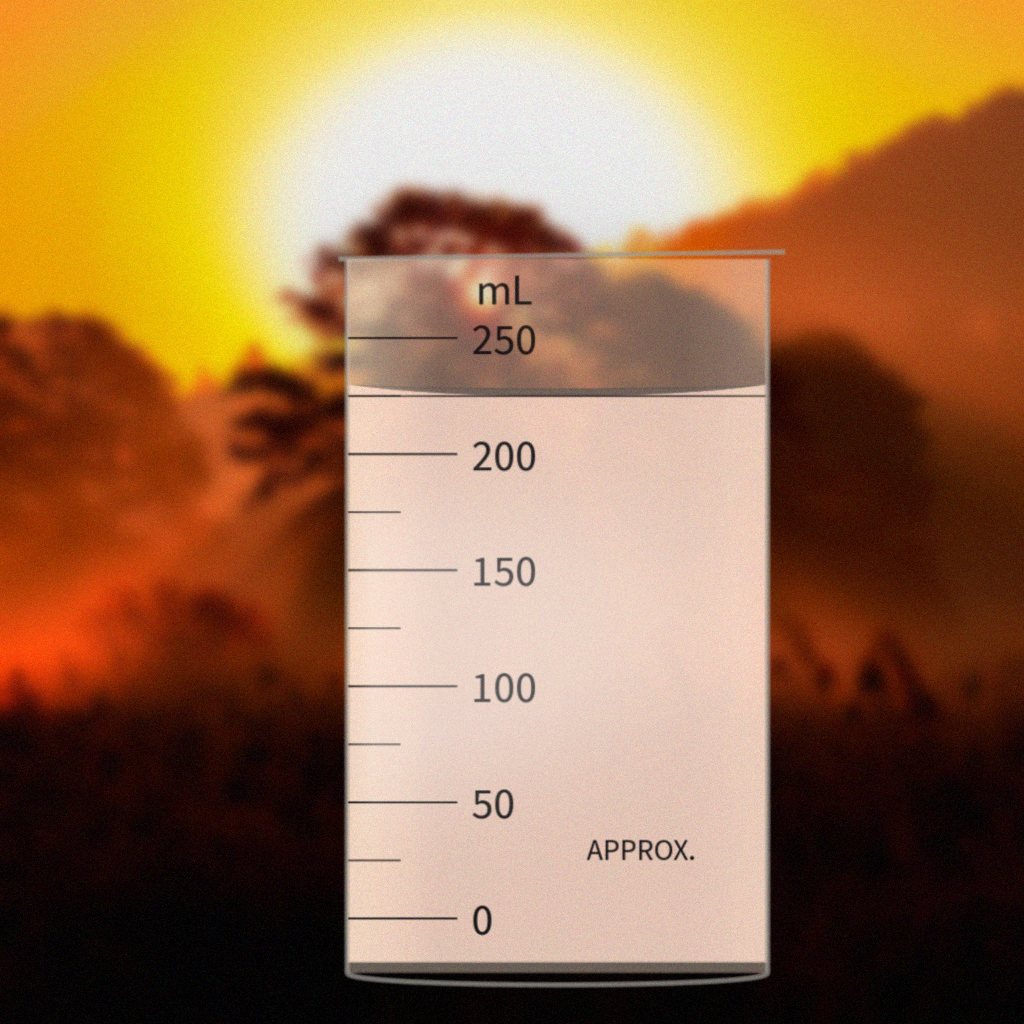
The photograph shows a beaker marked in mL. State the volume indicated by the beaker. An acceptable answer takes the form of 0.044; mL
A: 225; mL
